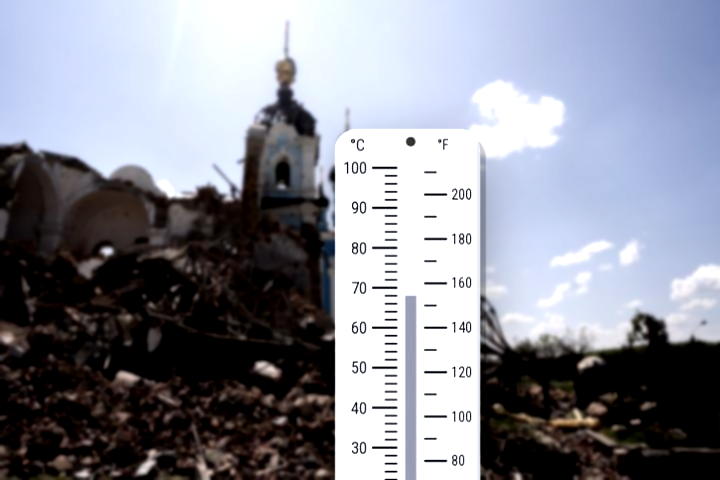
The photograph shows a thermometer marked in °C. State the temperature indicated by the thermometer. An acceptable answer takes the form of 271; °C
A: 68; °C
